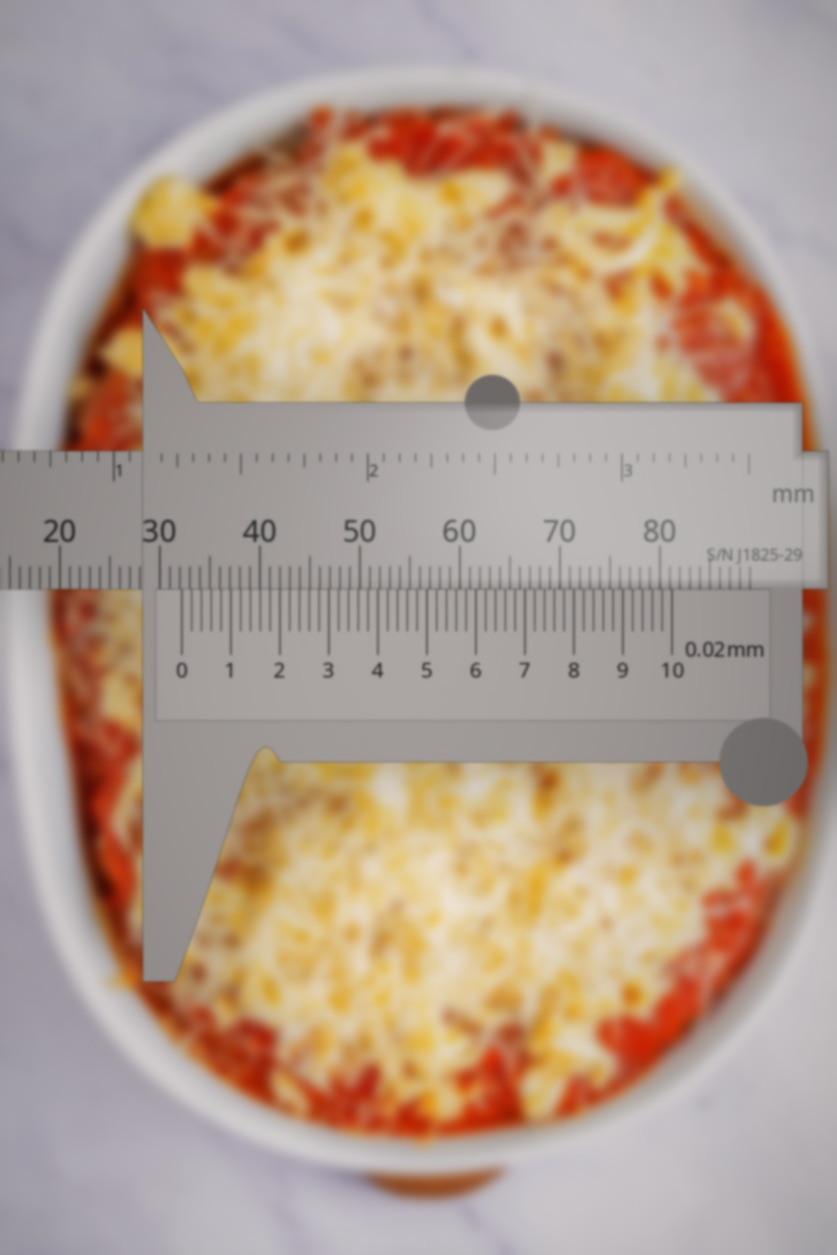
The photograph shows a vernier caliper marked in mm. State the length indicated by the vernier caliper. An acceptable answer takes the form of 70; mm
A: 32.2; mm
